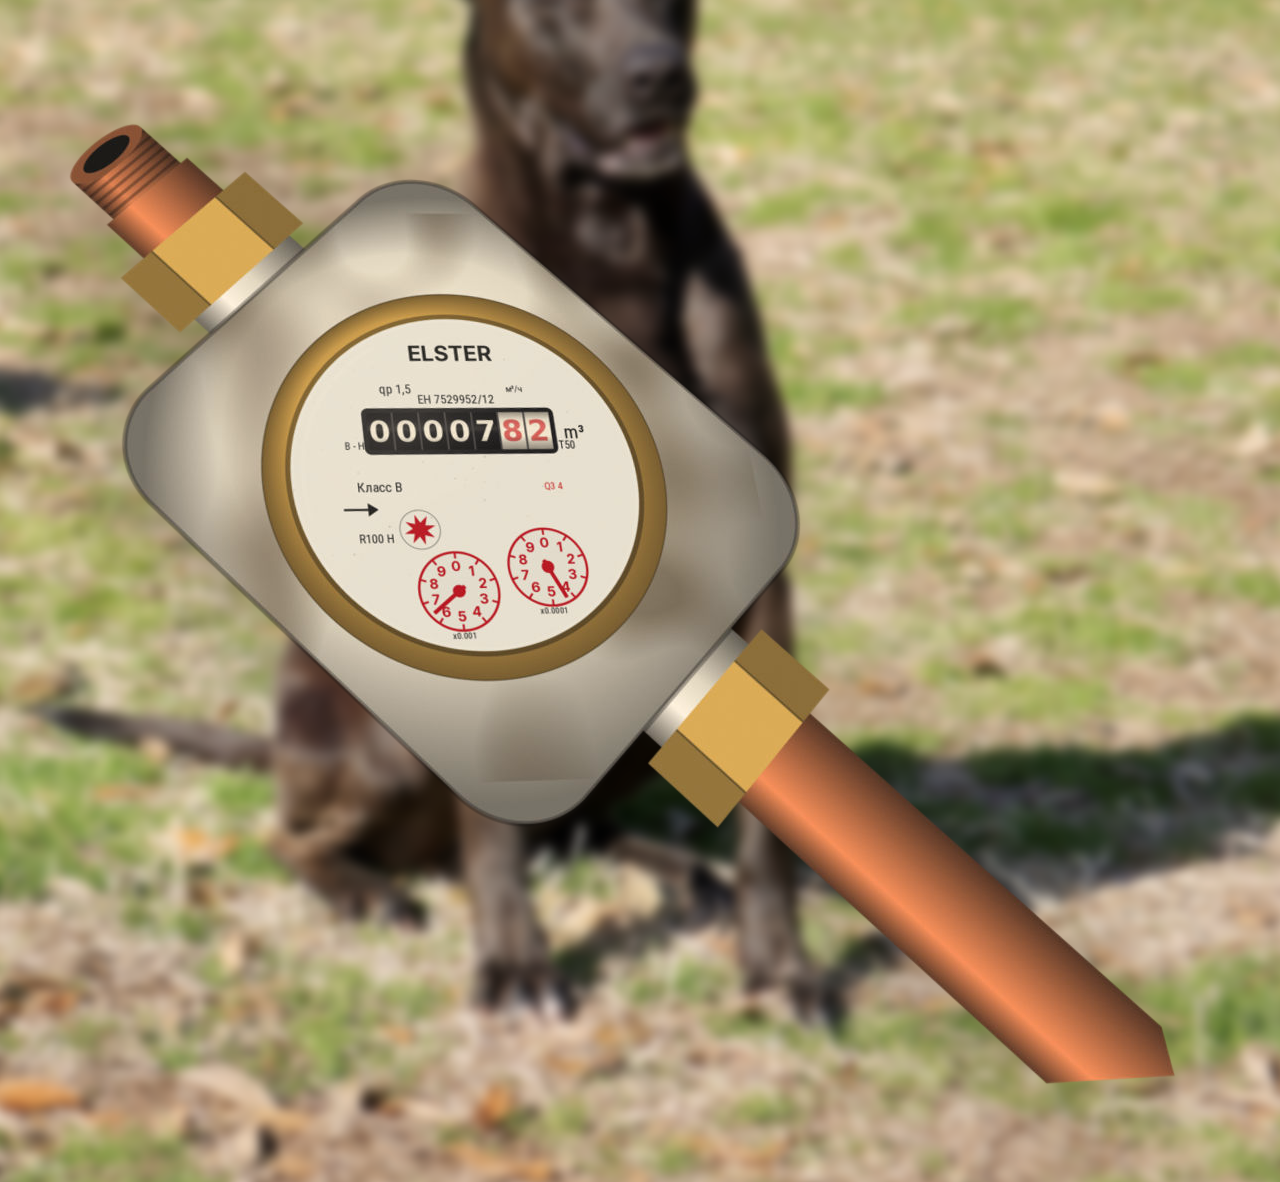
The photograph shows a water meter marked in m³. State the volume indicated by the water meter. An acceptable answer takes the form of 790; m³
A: 7.8264; m³
